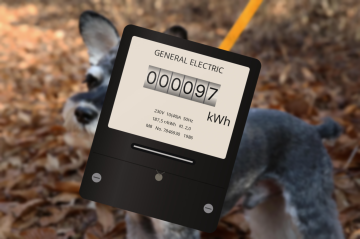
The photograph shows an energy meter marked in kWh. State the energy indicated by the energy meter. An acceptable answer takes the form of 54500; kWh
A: 97; kWh
